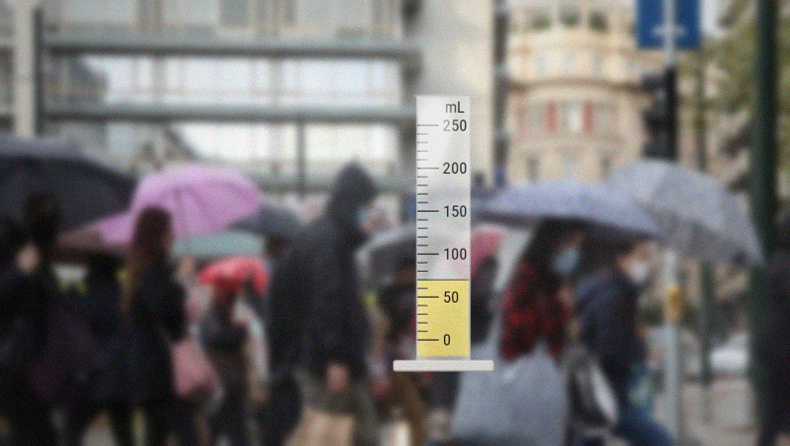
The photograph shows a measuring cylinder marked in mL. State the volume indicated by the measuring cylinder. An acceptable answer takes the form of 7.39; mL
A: 70; mL
